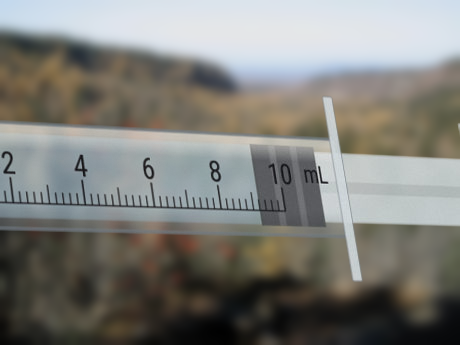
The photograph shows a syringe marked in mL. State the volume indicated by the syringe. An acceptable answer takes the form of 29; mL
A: 9.2; mL
